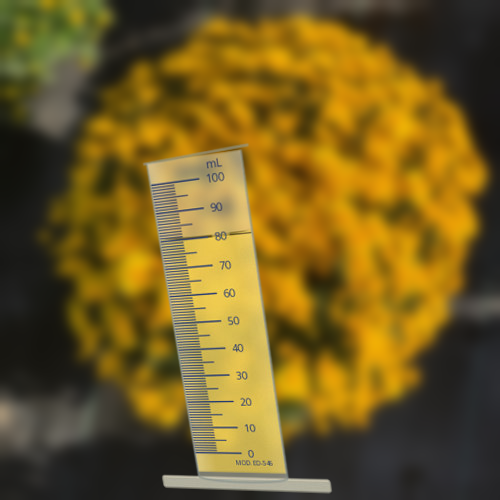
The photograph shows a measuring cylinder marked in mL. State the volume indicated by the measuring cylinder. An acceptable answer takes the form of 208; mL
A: 80; mL
